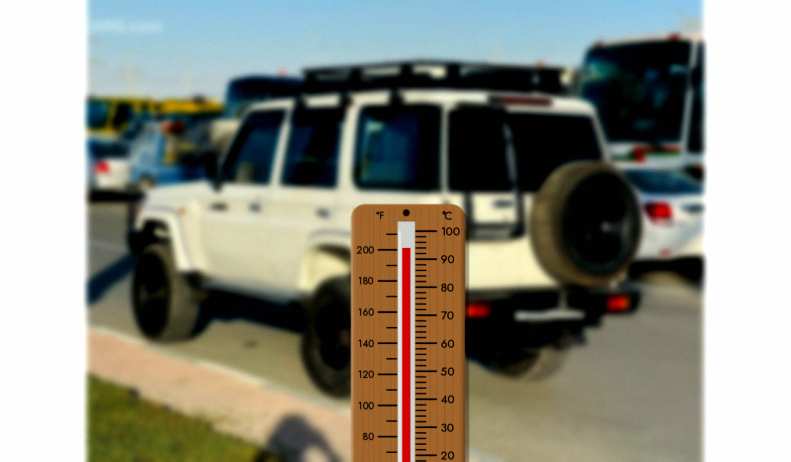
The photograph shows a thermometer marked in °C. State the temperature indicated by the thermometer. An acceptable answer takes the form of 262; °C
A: 94; °C
